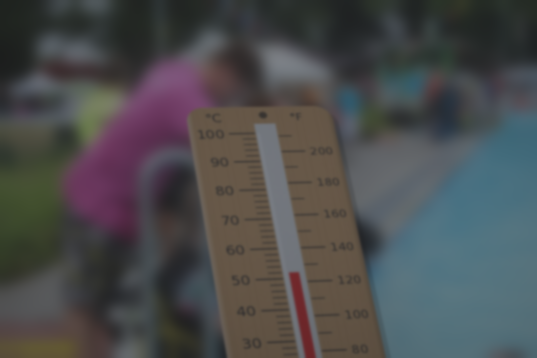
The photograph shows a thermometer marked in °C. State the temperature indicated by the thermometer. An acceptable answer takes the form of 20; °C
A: 52; °C
